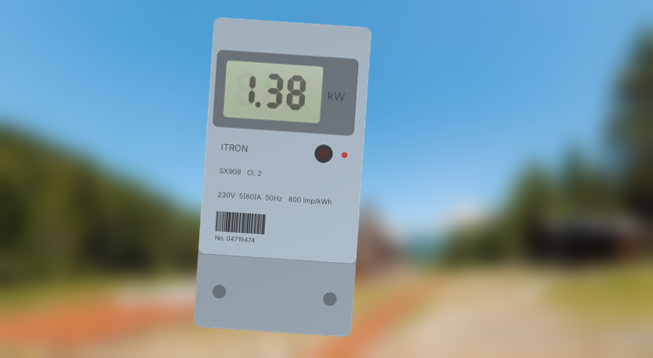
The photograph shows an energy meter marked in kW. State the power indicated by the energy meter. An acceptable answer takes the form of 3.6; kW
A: 1.38; kW
